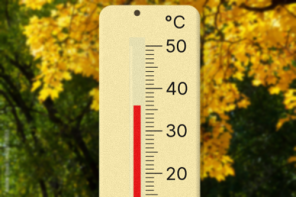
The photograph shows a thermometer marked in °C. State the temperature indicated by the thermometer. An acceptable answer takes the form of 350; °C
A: 36; °C
